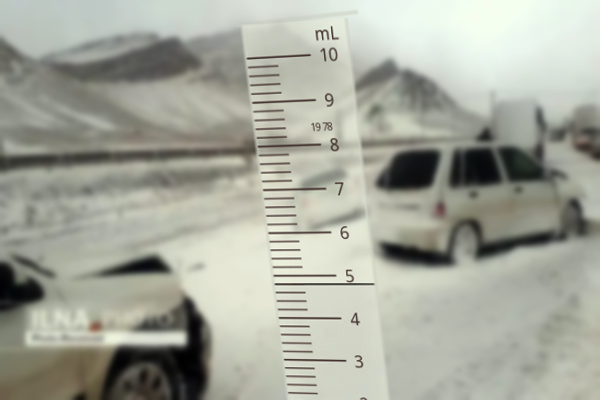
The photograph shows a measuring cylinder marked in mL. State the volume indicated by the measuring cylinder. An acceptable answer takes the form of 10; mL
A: 4.8; mL
